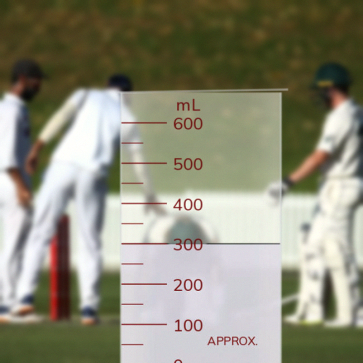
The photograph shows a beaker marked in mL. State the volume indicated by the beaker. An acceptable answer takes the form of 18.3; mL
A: 300; mL
